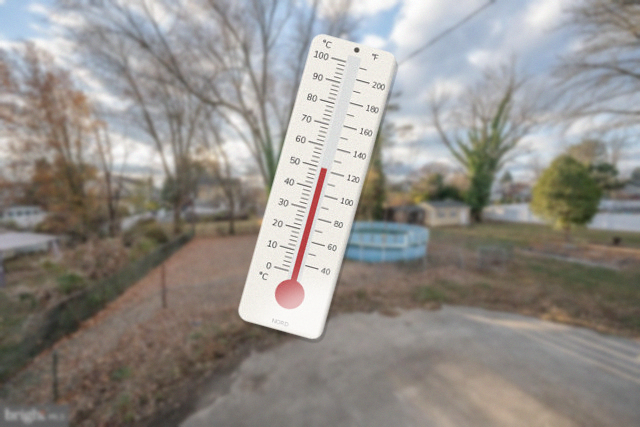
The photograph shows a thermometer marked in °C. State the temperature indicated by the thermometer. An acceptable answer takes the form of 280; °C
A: 50; °C
